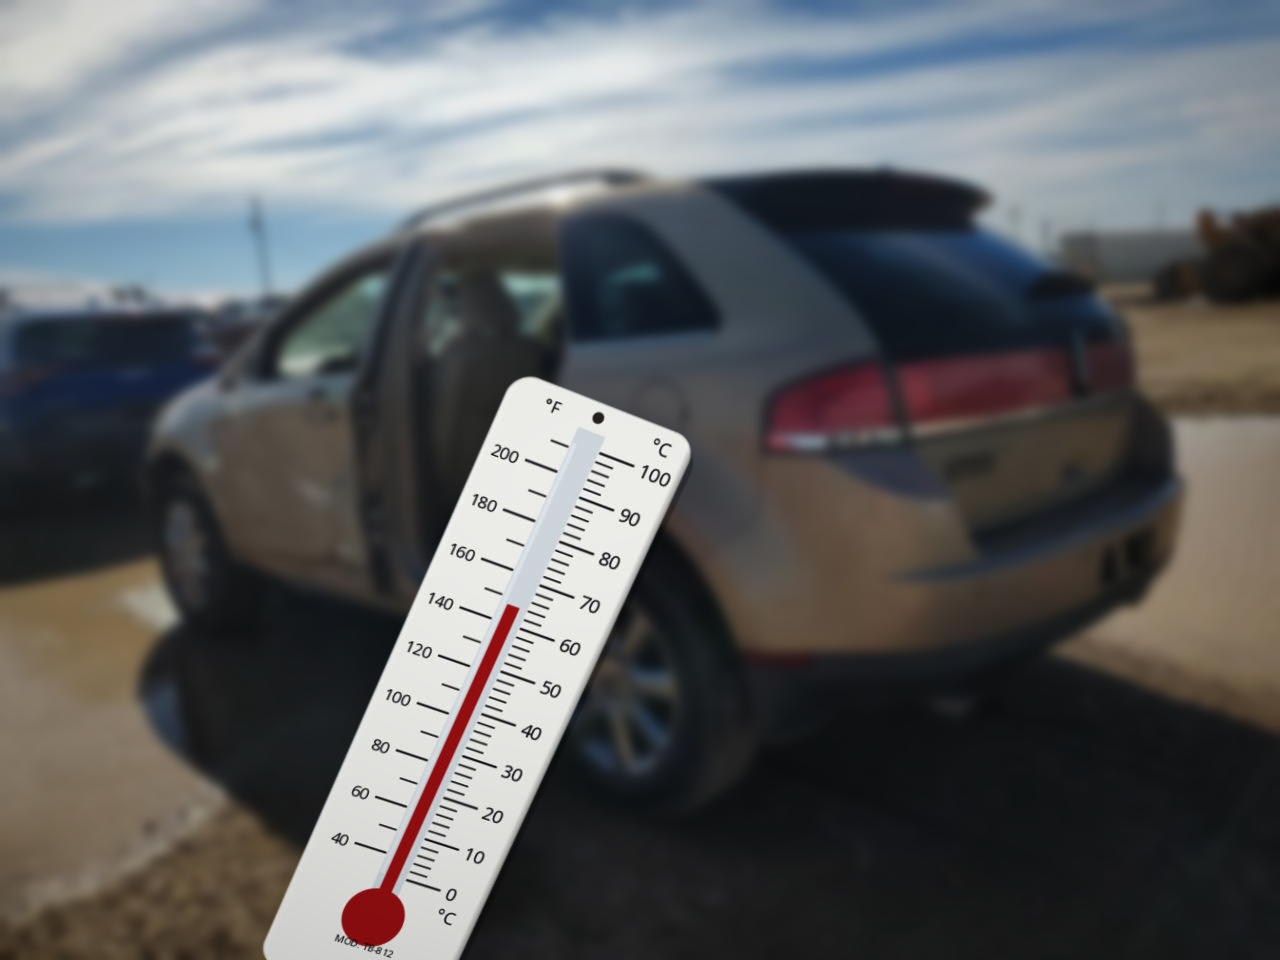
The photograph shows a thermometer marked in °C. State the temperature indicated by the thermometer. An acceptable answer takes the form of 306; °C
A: 64; °C
